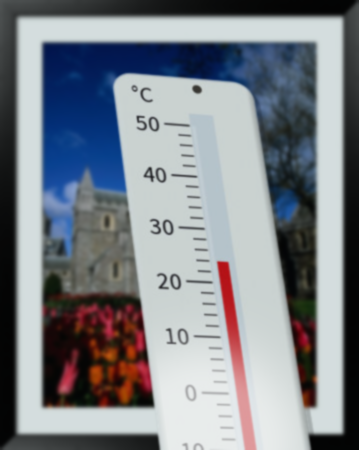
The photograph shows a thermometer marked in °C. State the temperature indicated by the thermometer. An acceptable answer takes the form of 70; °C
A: 24; °C
